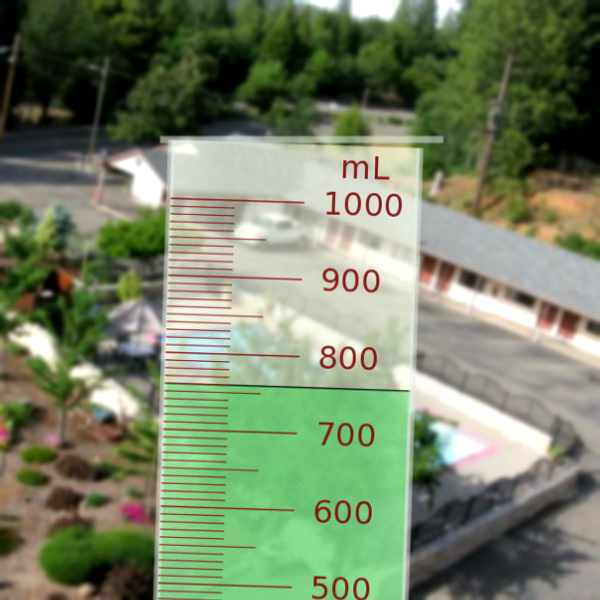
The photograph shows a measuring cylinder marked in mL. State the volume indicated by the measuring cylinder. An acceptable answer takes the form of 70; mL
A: 760; mL
